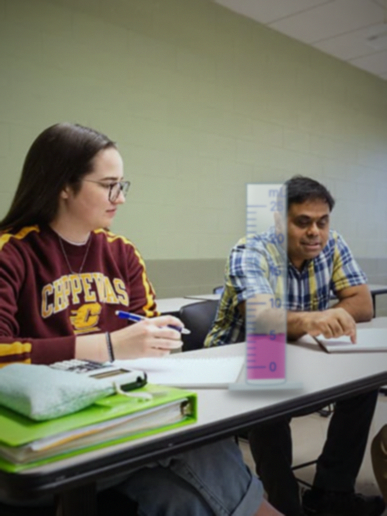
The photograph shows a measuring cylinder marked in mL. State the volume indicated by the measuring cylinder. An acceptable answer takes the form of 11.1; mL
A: 5; mL
